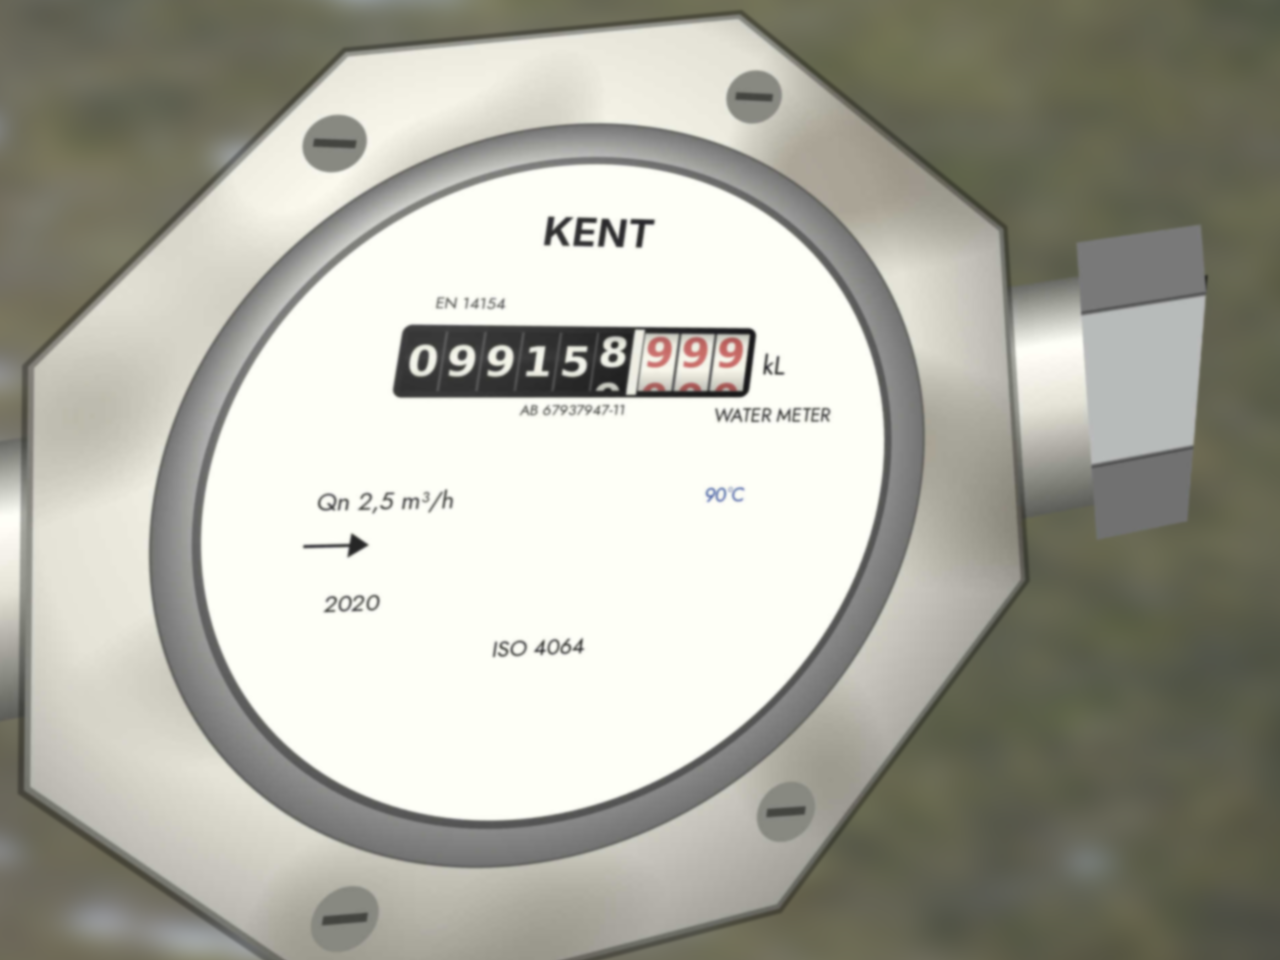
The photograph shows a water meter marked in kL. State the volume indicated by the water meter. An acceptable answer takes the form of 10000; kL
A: 99158.999; kL
